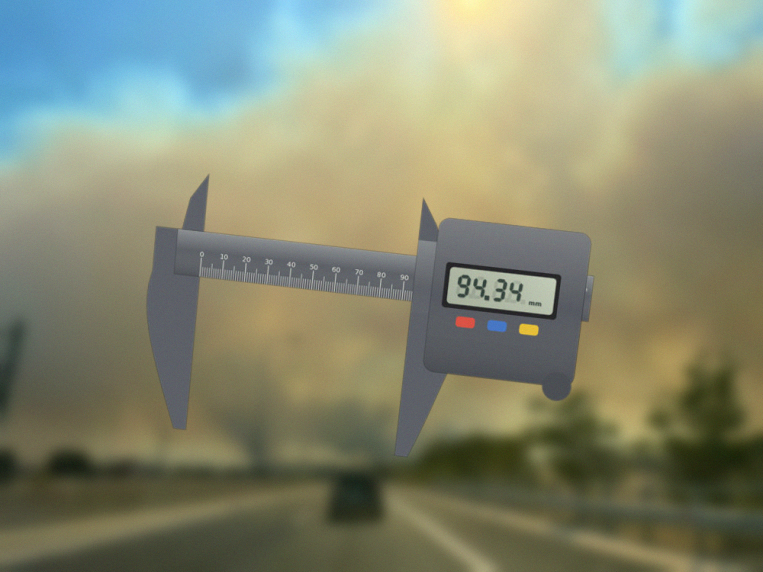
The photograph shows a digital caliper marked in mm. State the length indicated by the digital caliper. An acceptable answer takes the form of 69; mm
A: 94.34; mm
